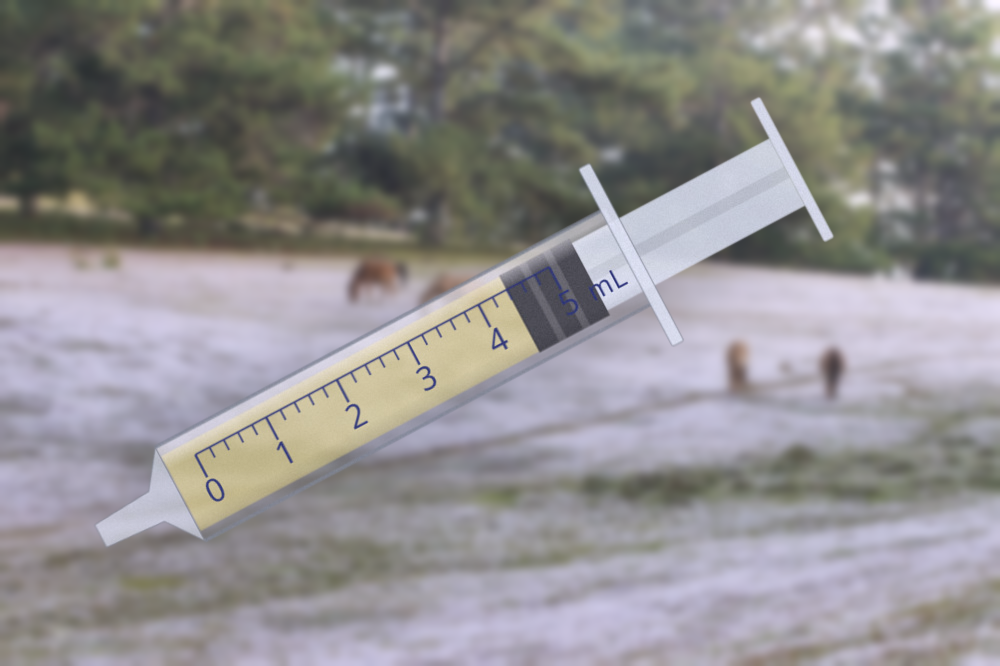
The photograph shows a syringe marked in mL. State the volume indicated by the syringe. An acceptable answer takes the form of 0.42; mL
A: 4.4; mL
